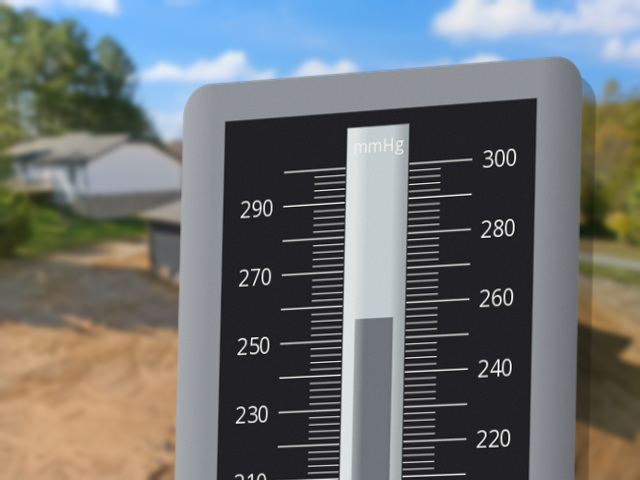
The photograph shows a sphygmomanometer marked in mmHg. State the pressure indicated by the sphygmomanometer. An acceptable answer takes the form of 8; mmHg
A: 256; mmHg
